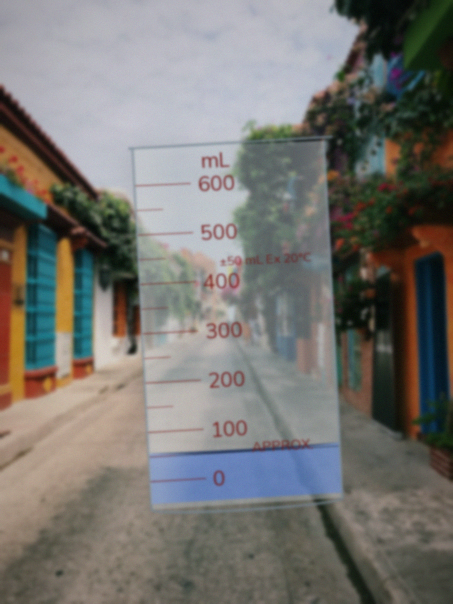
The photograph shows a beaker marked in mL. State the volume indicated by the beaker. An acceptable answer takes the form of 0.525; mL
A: 50; mL
